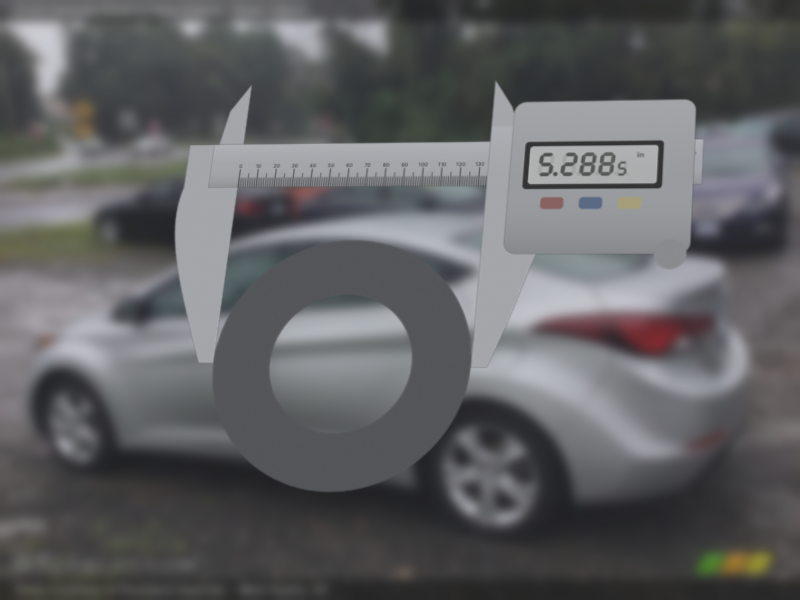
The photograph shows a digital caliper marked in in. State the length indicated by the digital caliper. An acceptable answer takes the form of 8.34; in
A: 5.2885; in
